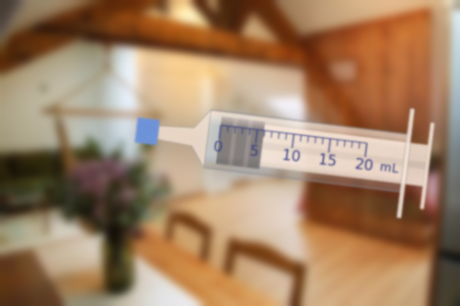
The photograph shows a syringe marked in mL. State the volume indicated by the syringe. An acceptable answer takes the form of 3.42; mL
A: 0; mL
